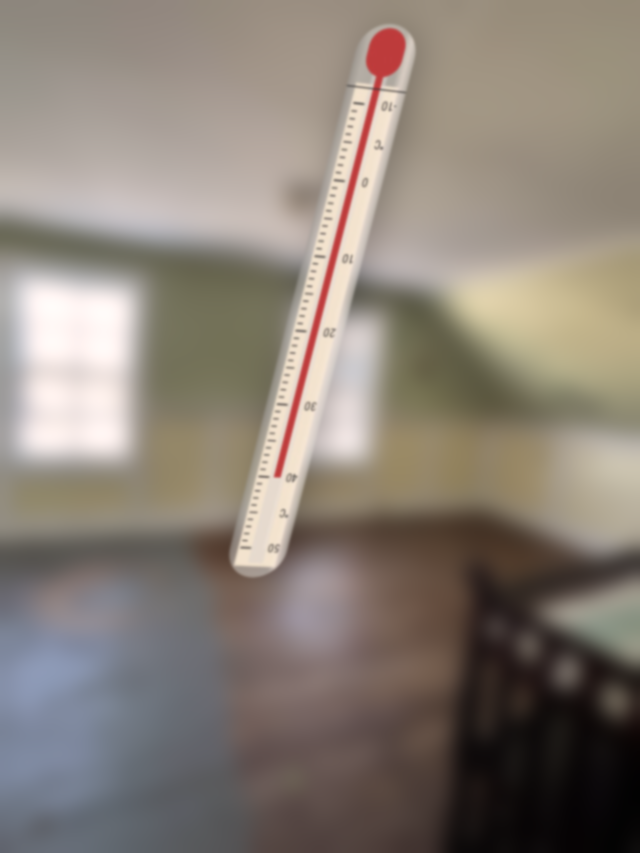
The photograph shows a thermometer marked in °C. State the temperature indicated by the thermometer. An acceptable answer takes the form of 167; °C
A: 40; °C
